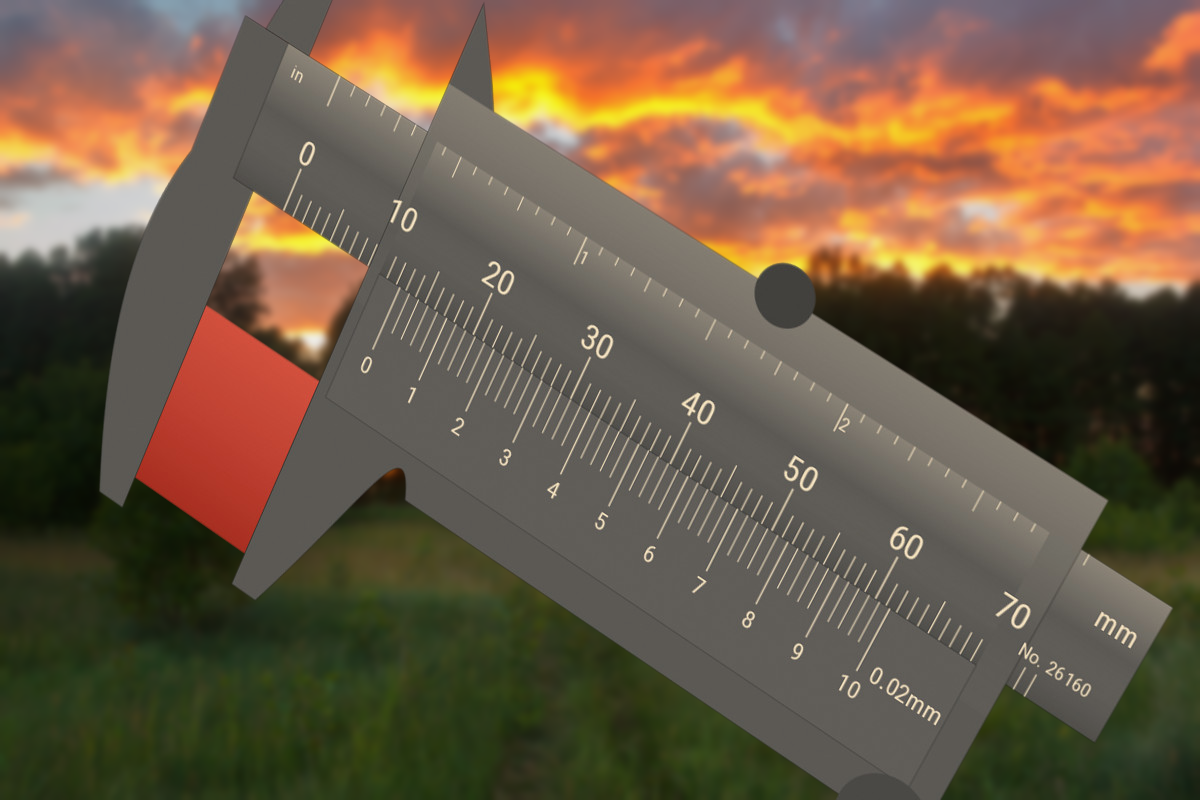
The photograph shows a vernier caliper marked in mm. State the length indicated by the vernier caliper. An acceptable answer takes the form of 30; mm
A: 12.4; mm
